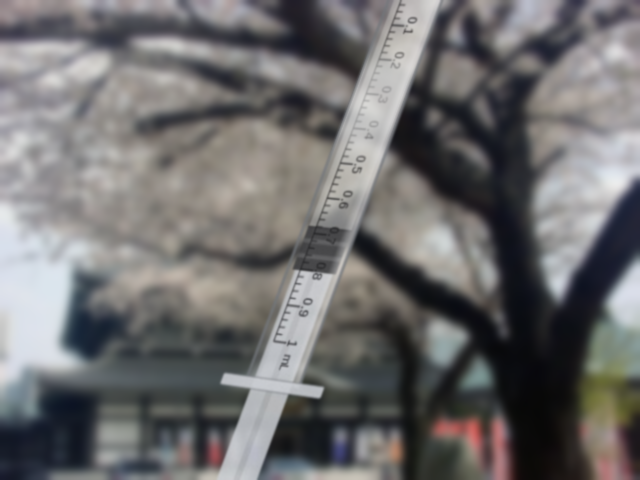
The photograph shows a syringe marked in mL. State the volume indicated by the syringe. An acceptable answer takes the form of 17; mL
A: 0.68; mL
